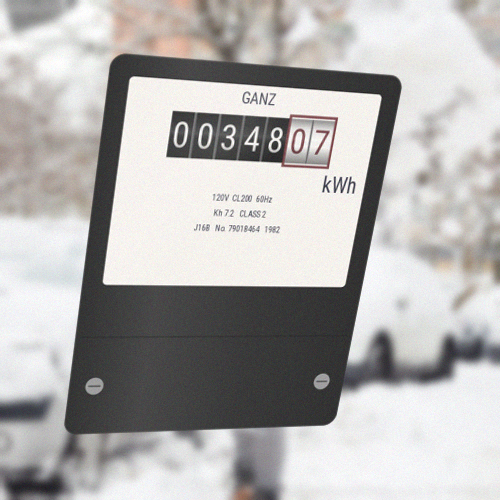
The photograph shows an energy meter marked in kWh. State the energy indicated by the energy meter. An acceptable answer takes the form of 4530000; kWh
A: 348.07; kWh
